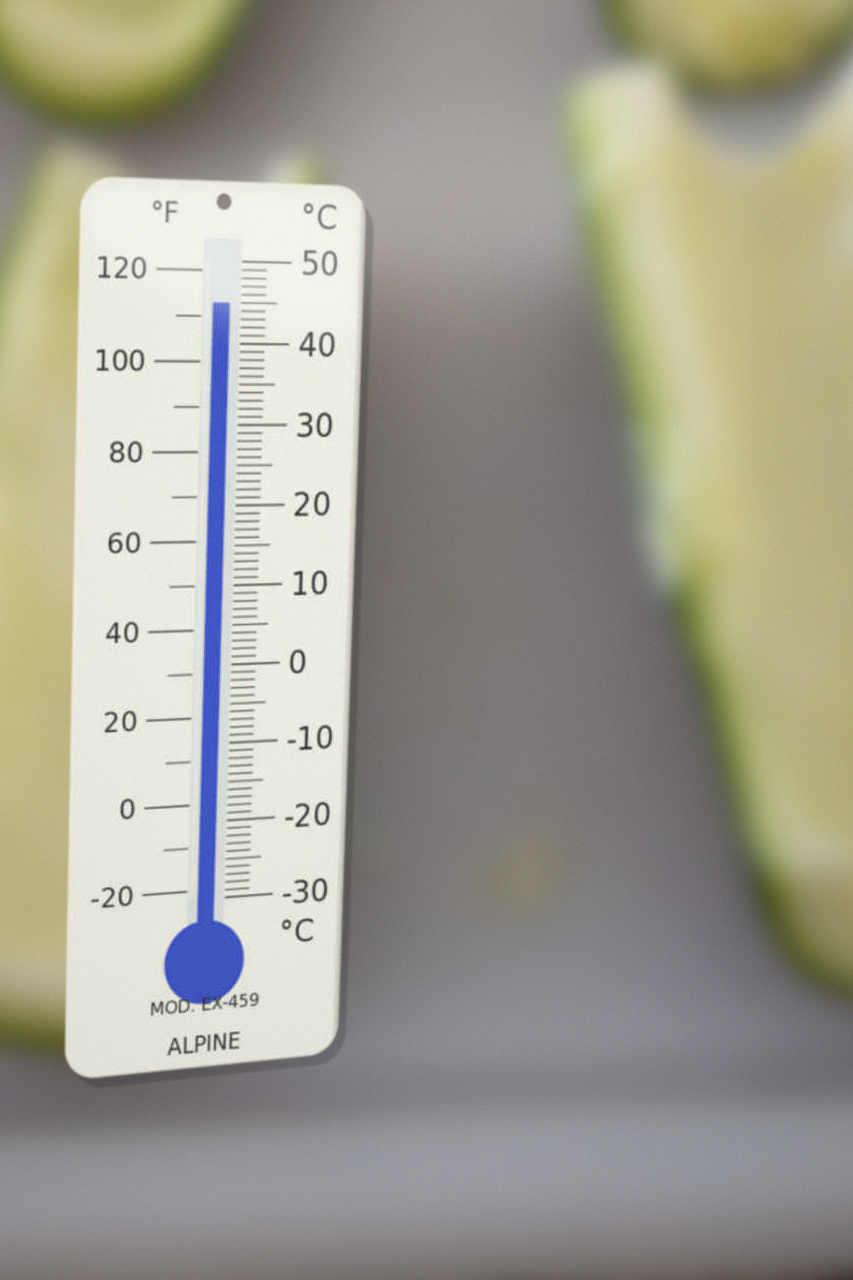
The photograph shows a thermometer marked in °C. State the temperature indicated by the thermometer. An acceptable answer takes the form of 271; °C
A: 45; °C
